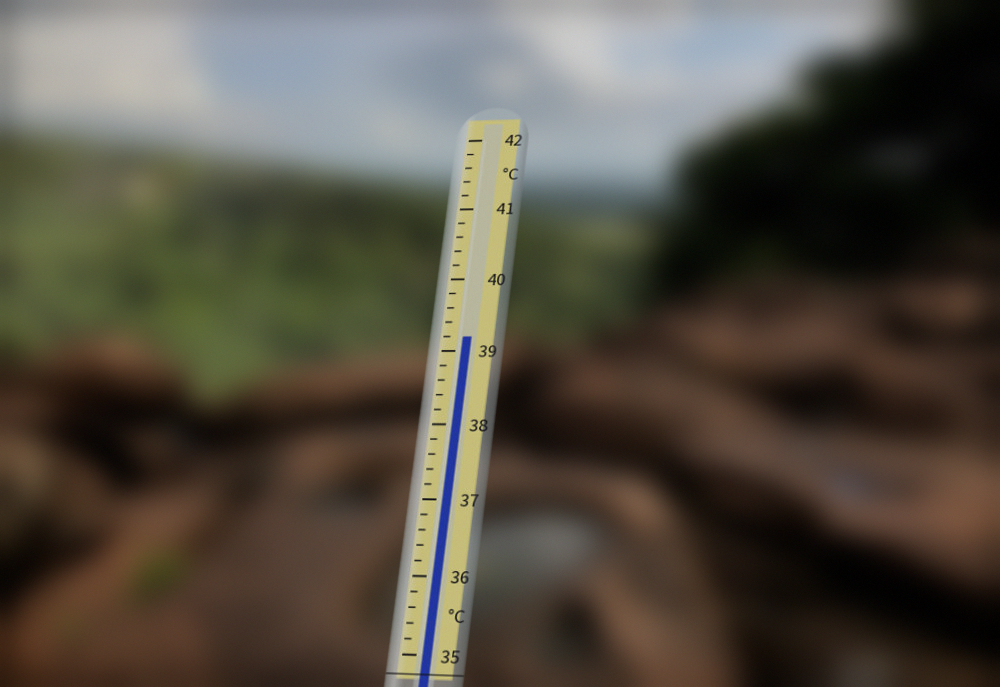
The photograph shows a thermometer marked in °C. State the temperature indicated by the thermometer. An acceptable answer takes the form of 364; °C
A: 39.2; °C
